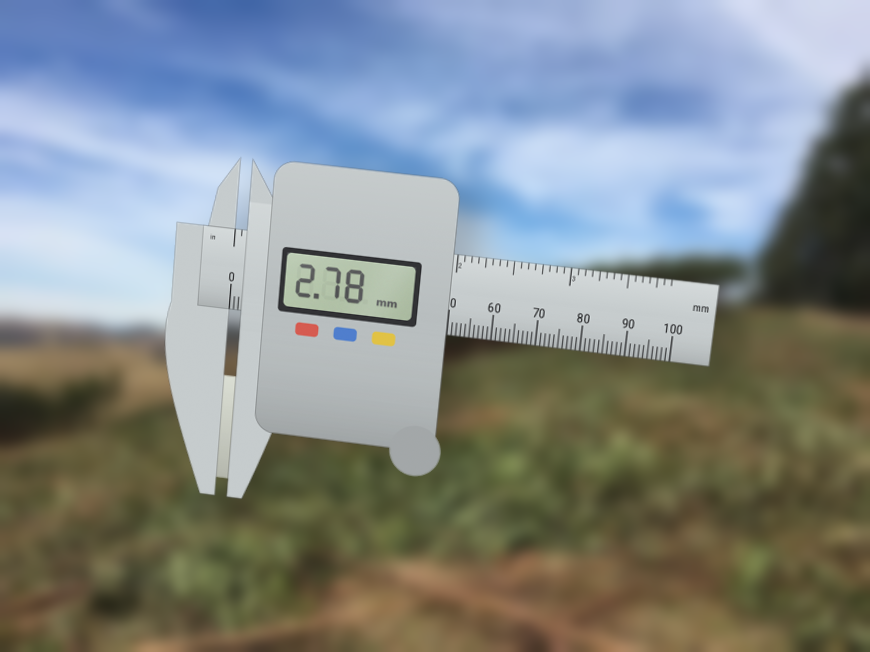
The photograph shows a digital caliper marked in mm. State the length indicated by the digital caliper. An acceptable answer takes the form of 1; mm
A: 2.78; mm
